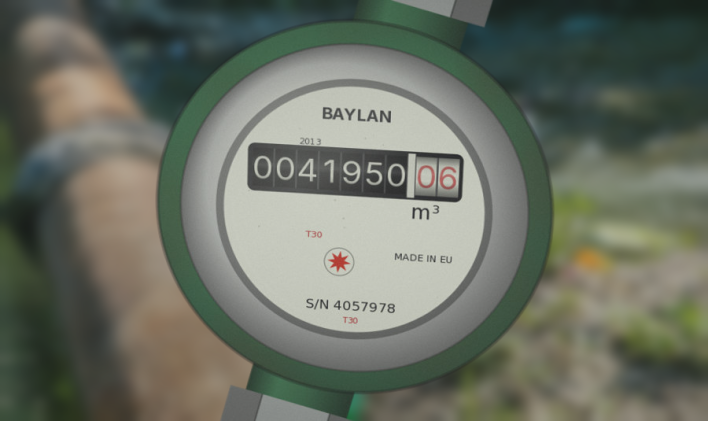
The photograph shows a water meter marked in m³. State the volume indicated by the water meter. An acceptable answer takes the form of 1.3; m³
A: 41950.06; m³
